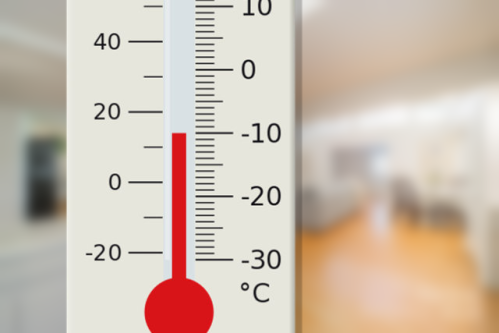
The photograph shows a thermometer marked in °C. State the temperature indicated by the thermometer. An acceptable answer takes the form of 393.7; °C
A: -10; °C
